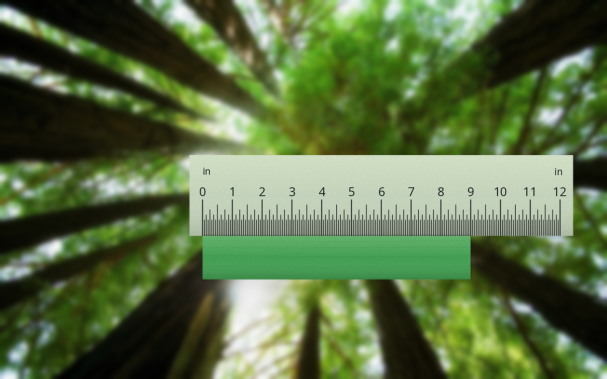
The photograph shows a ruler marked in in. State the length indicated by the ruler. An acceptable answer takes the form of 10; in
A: 9; in
